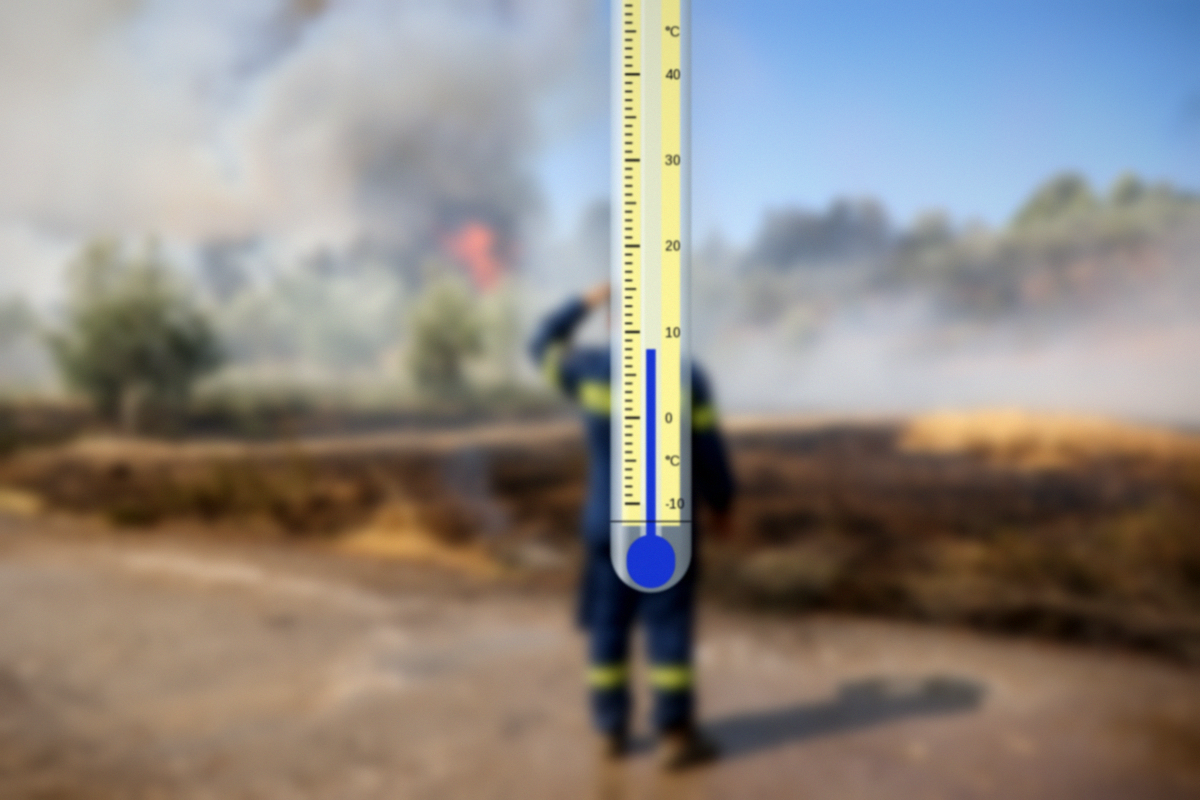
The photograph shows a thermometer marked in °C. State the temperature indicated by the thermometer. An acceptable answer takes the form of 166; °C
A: 8; °C
